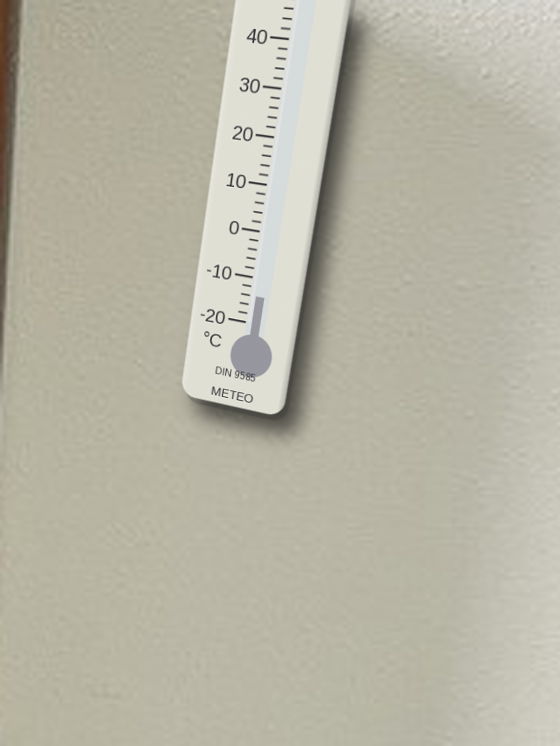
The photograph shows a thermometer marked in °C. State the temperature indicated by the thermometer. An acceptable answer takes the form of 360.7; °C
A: -14; °C
